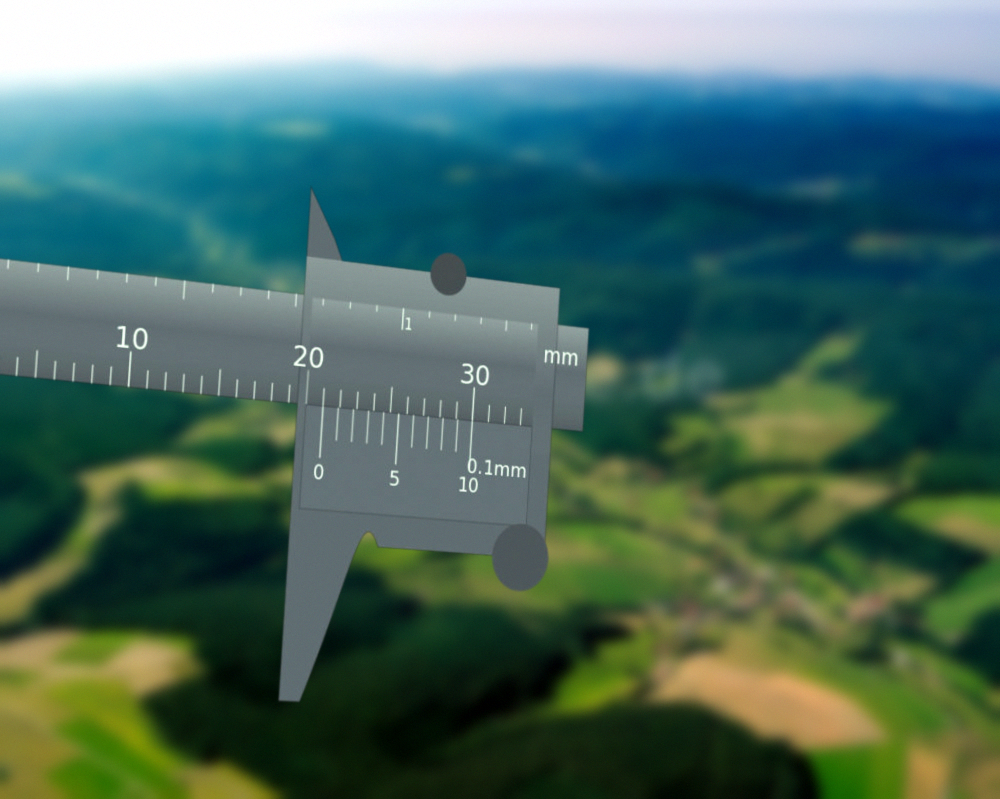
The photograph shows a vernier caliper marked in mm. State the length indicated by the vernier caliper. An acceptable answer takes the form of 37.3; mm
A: 21.0; mm
